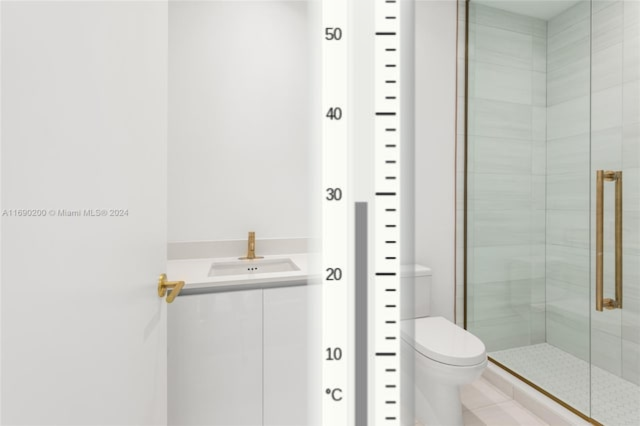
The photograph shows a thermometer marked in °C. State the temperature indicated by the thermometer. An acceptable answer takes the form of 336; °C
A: 29; °C
